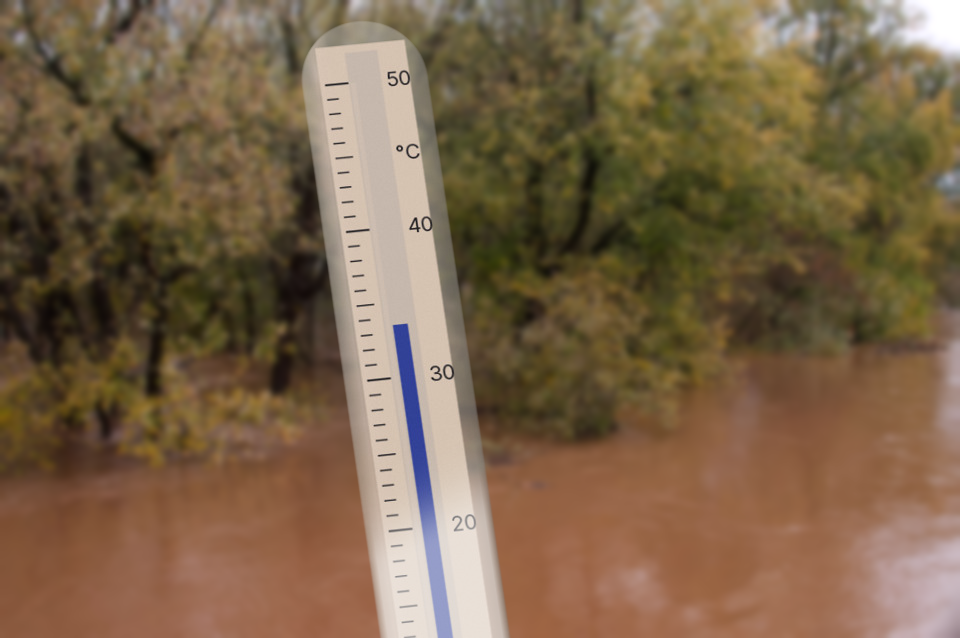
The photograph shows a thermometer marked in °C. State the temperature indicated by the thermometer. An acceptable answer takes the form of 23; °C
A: 33.5; °C
